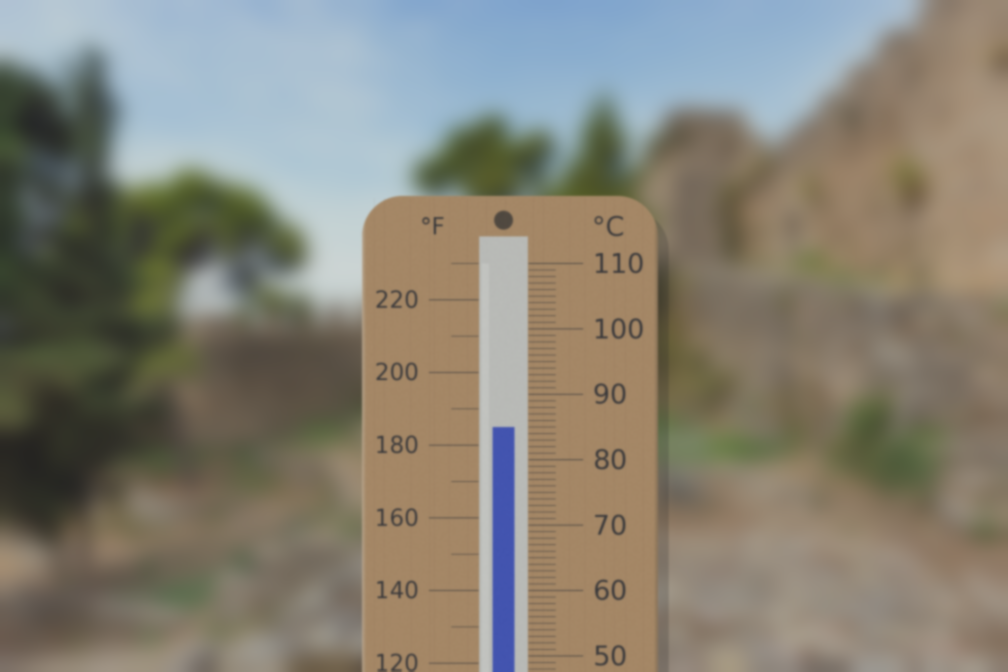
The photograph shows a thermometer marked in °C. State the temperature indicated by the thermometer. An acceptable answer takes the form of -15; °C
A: 85; °C
